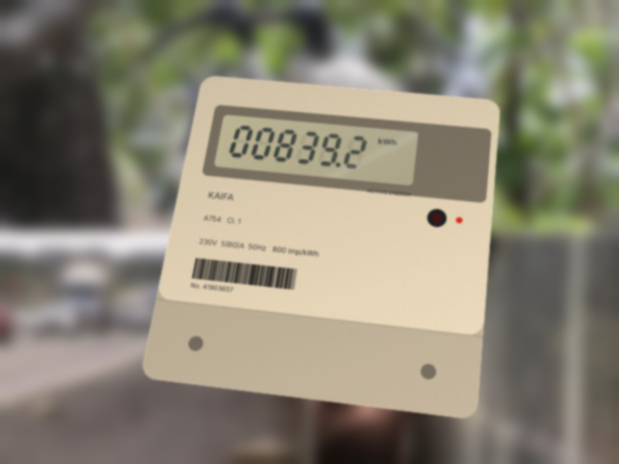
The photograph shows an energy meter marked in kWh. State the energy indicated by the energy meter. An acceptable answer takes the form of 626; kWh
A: 839.2; kWh
